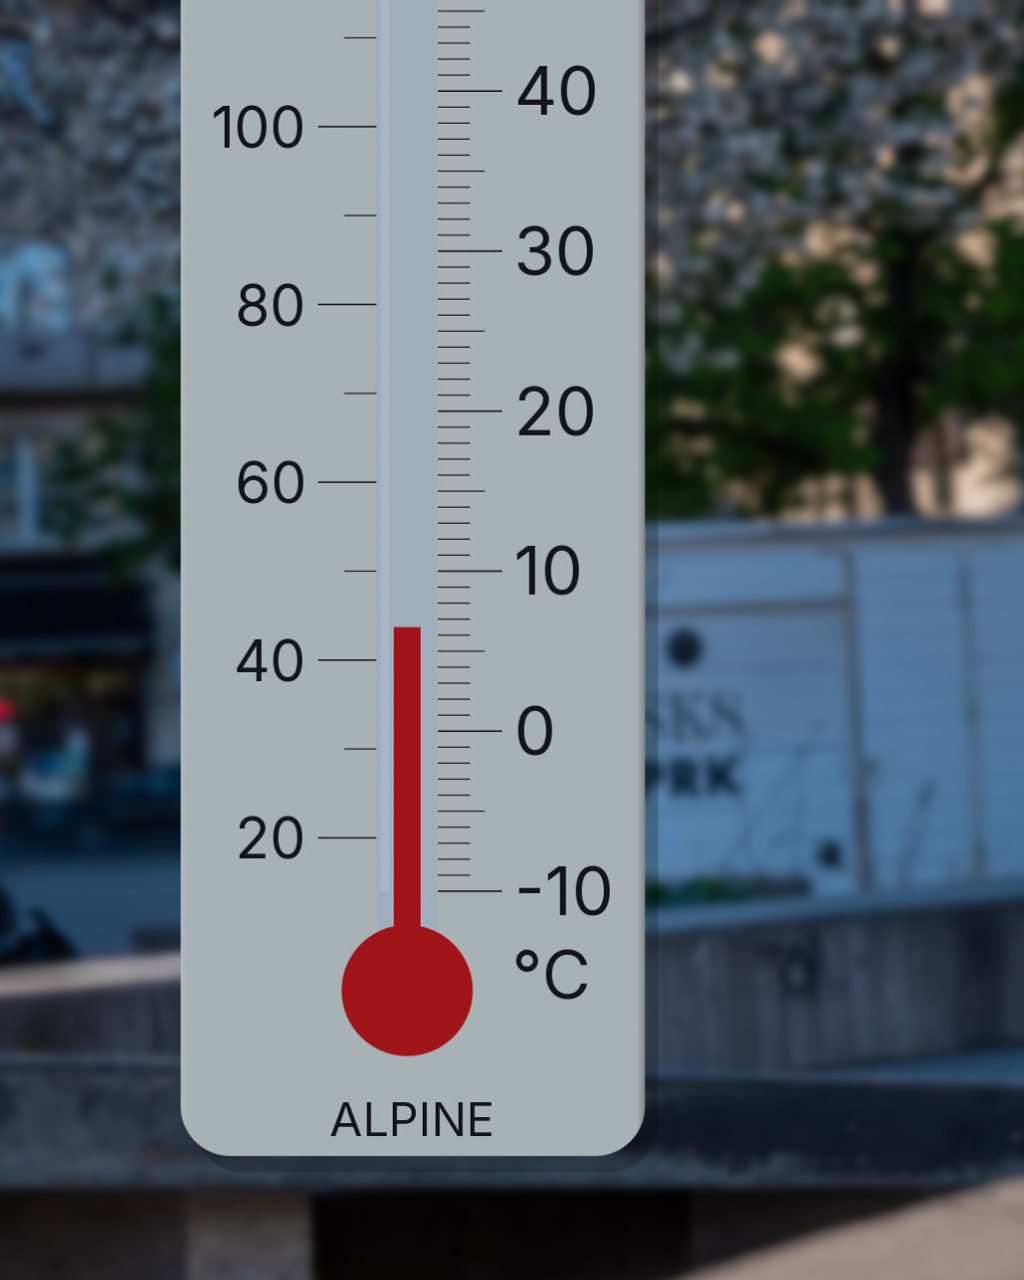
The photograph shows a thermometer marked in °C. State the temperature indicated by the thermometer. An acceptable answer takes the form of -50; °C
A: 6.5; °C
